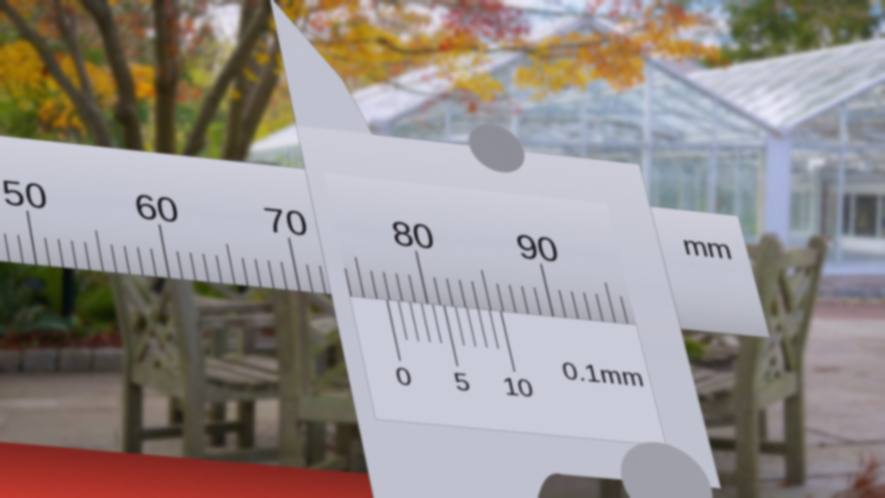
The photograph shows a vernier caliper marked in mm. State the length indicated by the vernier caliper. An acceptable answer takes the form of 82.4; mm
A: 76.8; mm
